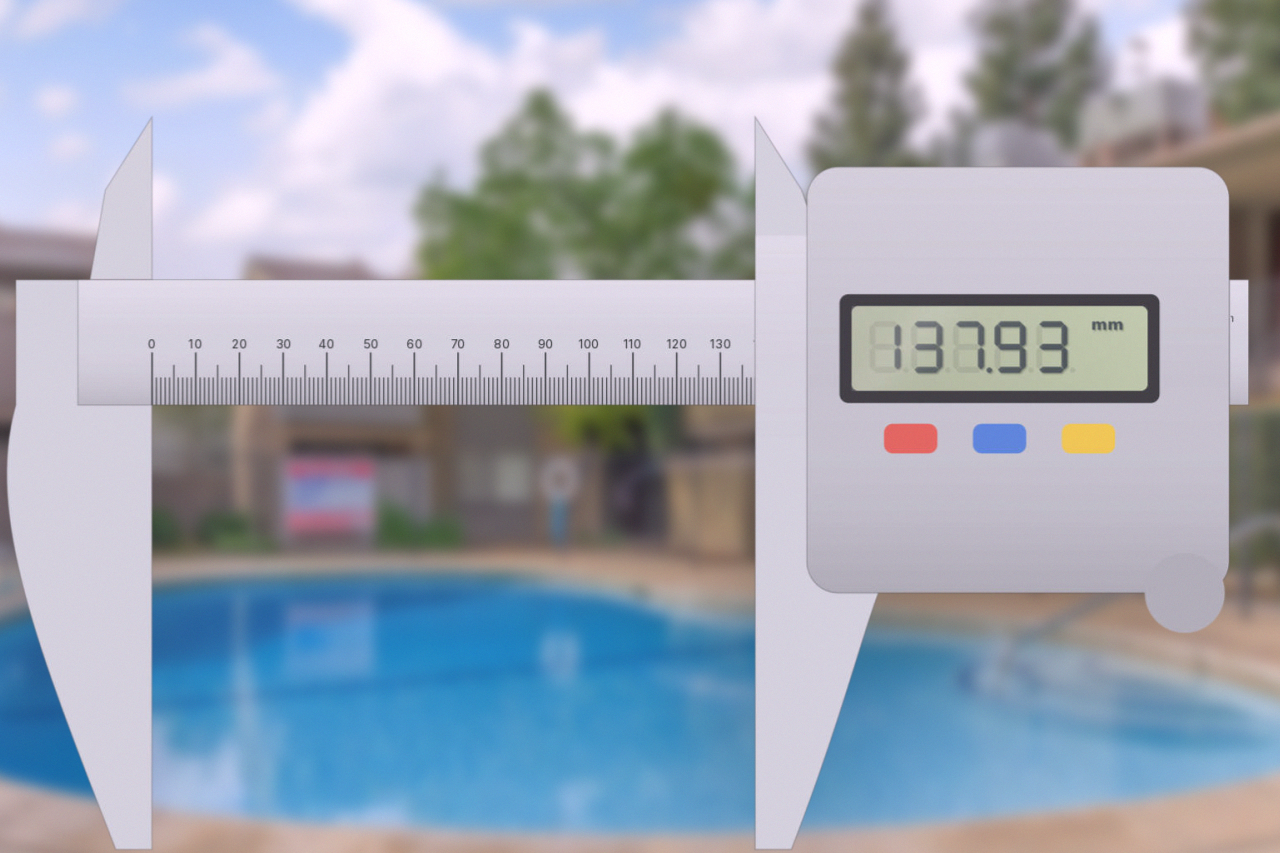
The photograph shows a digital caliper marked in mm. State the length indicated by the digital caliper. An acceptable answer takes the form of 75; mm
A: 137.93; mm
